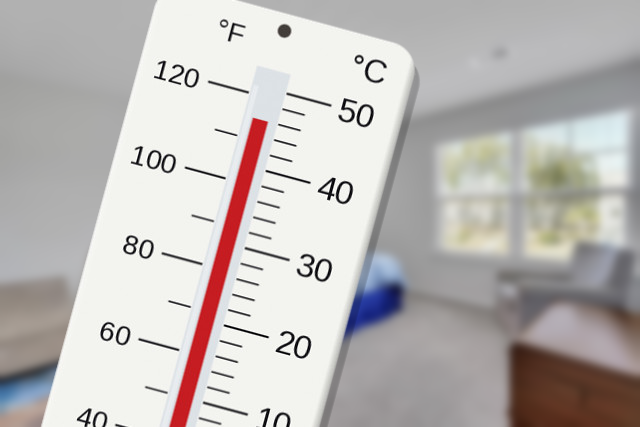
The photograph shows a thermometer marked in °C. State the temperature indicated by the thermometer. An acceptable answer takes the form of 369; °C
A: 46; °C
